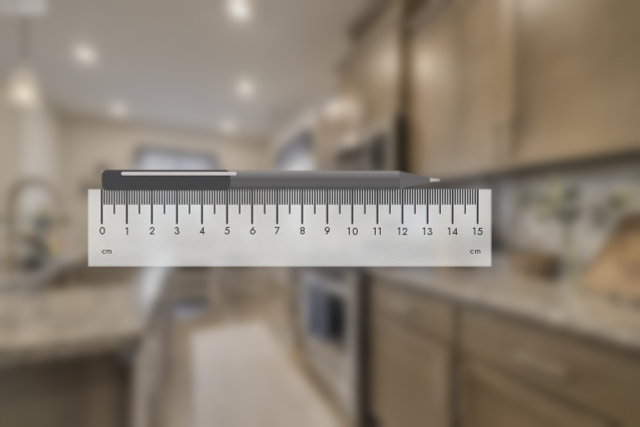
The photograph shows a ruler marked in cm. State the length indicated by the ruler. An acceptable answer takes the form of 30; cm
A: 13.5; cm
